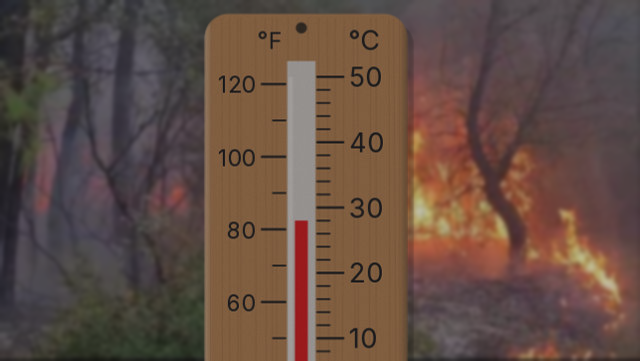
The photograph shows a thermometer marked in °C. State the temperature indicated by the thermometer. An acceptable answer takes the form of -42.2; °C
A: 28; °C
